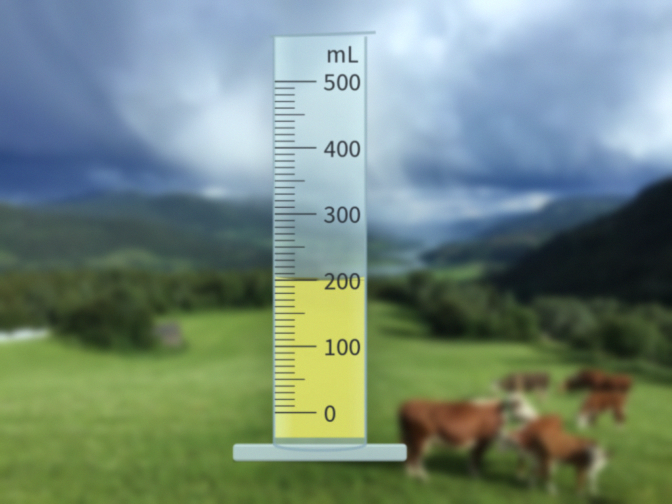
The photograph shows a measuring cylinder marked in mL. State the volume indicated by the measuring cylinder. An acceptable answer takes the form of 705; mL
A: 200; mL
